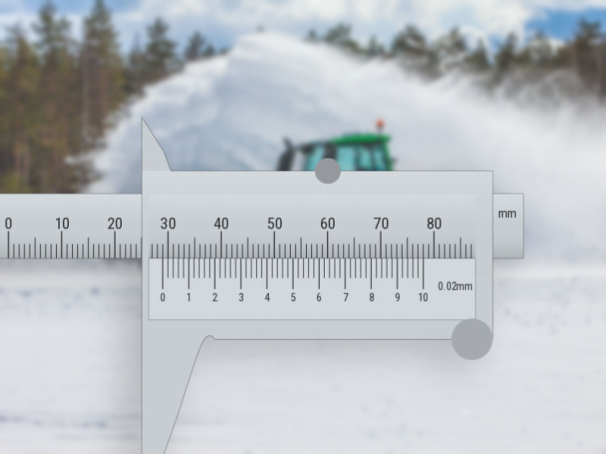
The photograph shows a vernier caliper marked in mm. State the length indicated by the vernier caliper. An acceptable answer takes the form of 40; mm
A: 29.0; mm
